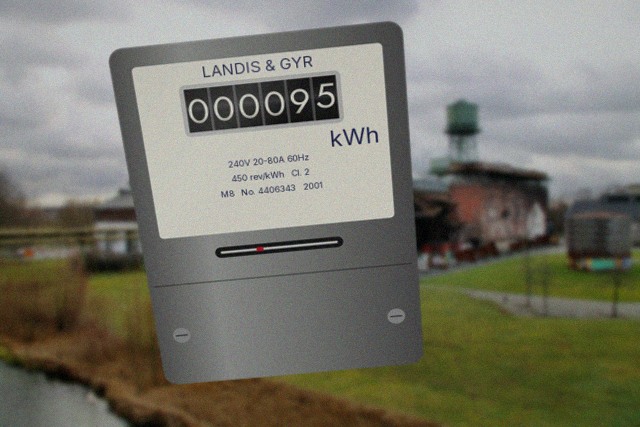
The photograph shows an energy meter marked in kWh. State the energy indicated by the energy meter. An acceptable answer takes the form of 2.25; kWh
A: 95; kWh
